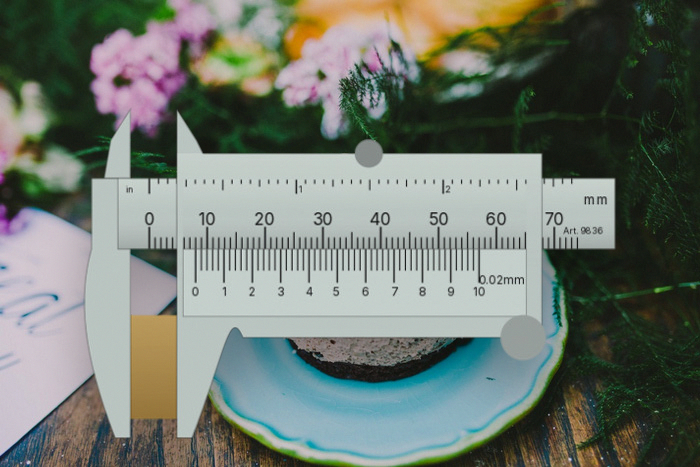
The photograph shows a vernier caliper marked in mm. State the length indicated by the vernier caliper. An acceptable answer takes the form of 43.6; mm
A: 8.0; mm
